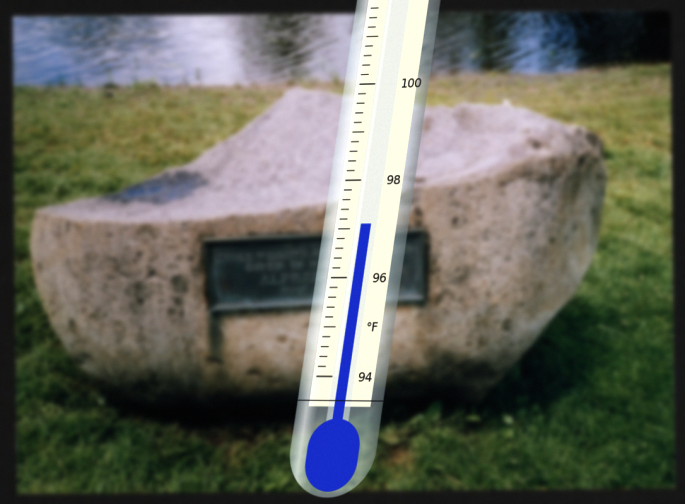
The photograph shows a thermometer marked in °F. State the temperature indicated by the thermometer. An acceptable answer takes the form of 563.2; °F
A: 97.1; °F
